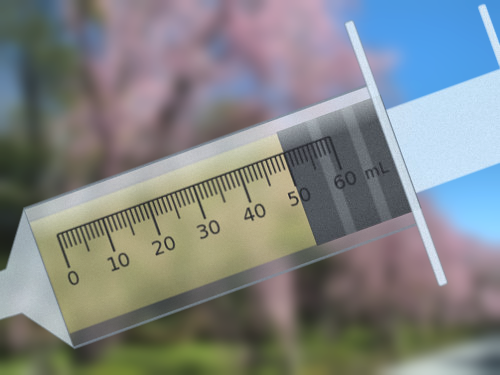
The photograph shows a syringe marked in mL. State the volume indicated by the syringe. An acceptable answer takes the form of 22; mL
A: 50; mL
